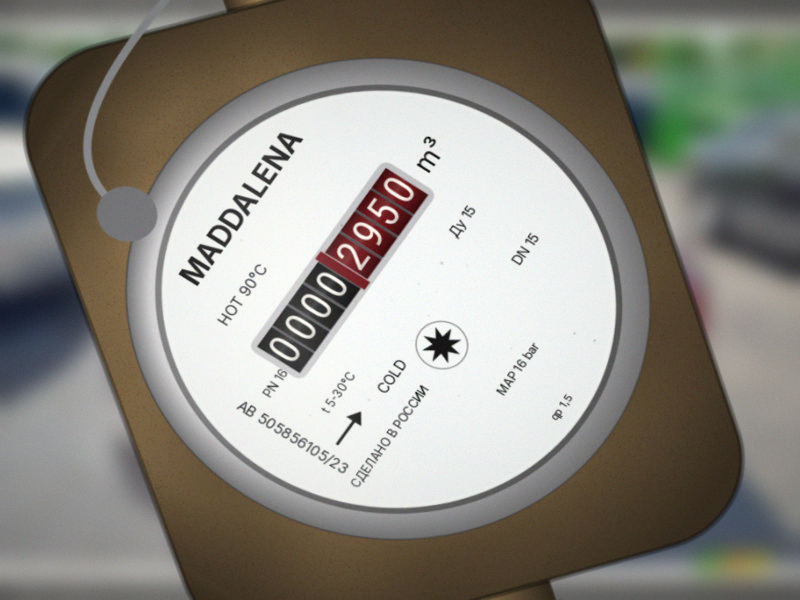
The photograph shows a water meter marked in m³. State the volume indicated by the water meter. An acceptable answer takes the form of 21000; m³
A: 0.2950; m³
